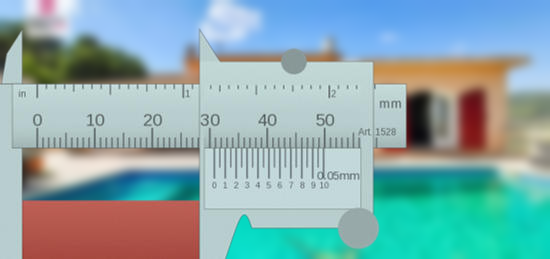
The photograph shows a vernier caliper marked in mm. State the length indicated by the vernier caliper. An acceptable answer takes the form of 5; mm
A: 30.8; mm
